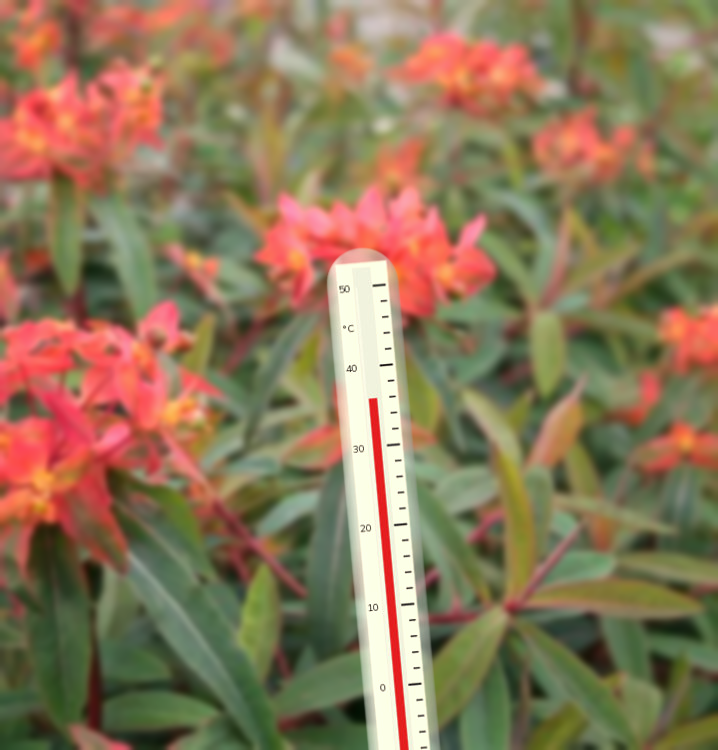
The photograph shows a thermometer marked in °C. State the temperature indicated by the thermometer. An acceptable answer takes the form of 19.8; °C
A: 36; °C
